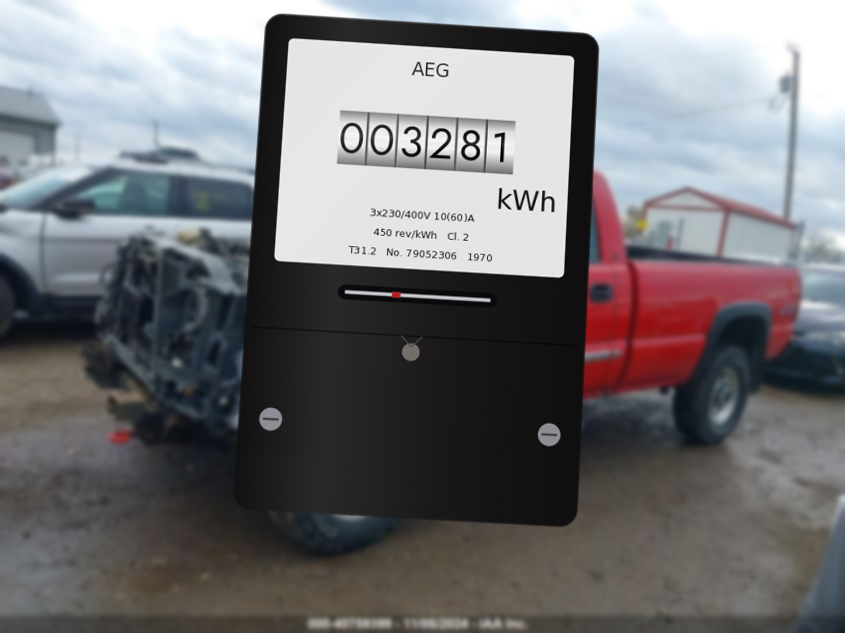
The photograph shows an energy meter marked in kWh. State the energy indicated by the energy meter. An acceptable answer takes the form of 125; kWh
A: 3281; kWh
